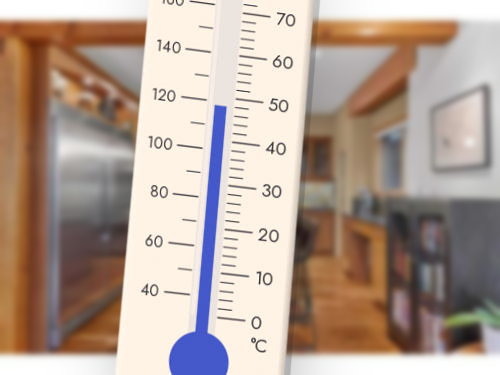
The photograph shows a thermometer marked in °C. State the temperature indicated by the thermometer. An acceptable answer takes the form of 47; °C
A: 48; °C
